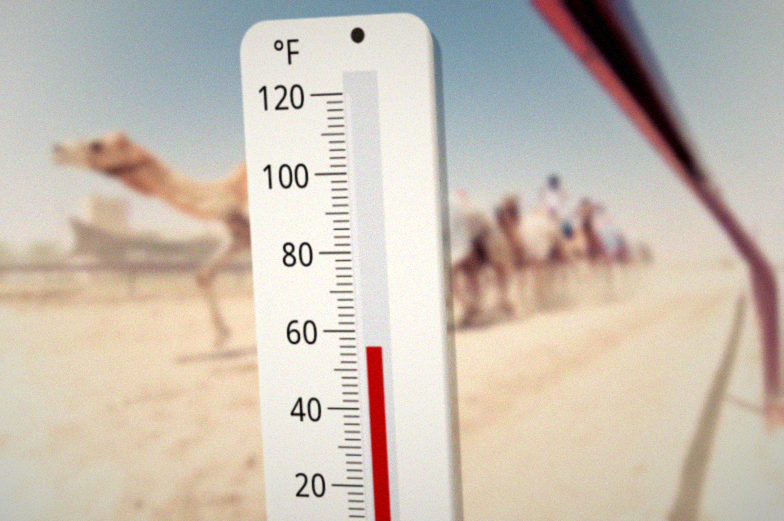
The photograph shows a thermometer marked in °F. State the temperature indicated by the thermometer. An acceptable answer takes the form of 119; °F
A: 56; °F
